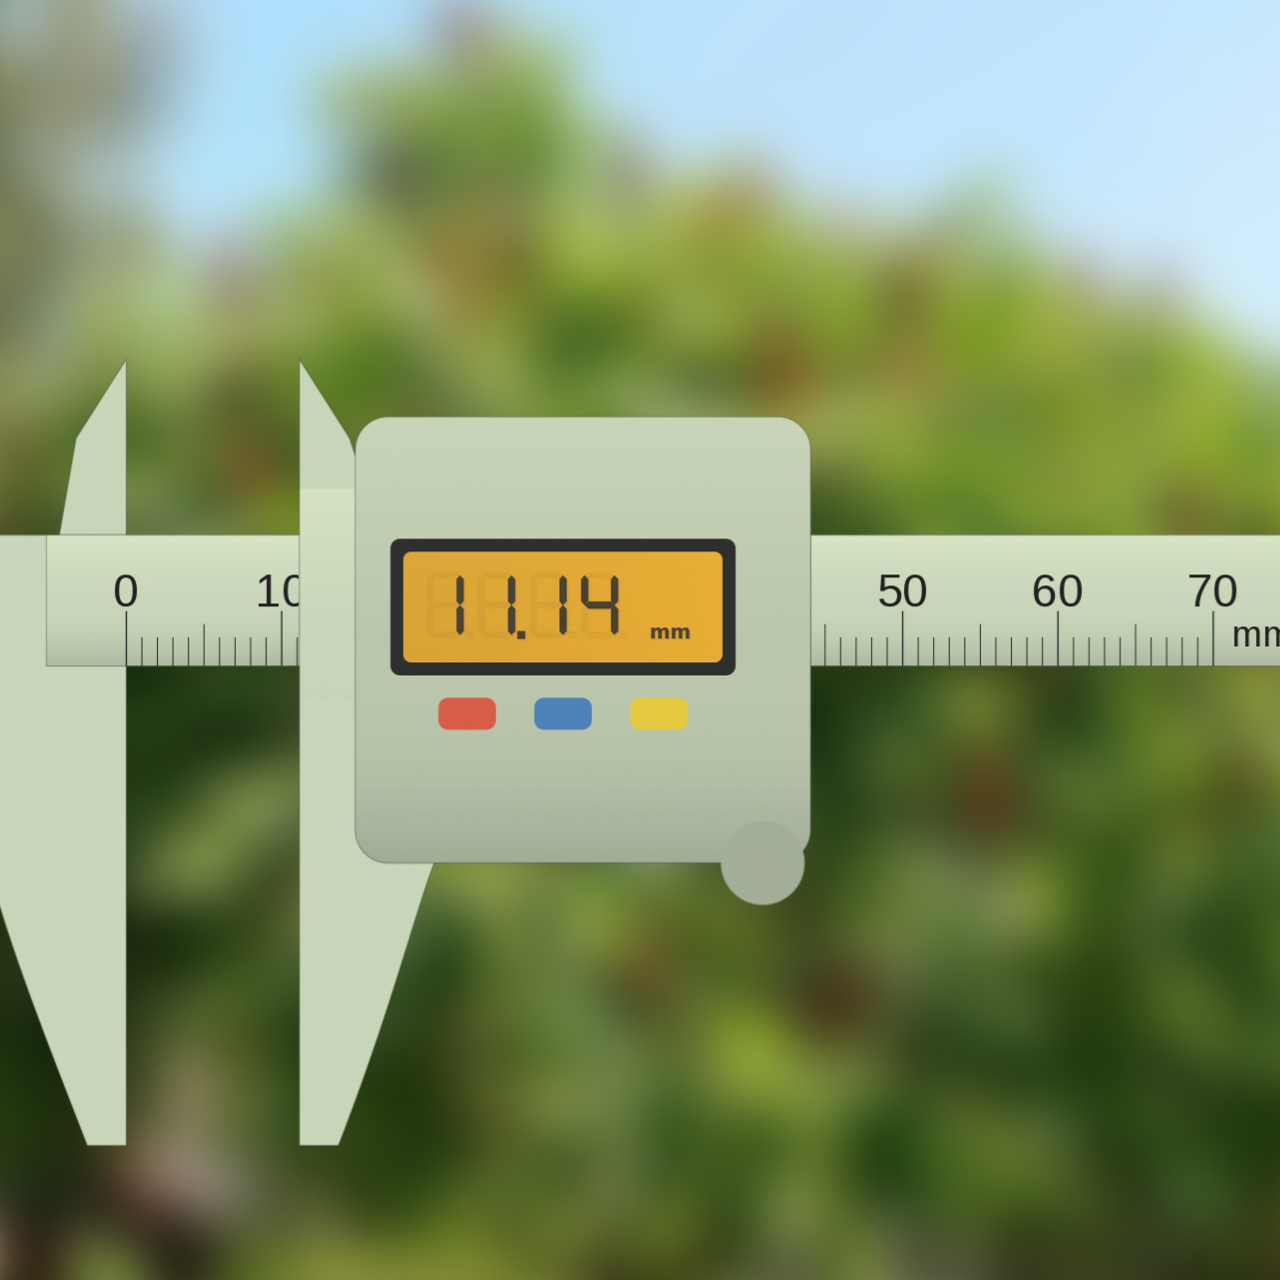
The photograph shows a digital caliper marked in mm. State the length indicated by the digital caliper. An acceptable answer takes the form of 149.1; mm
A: 11.14; mm
